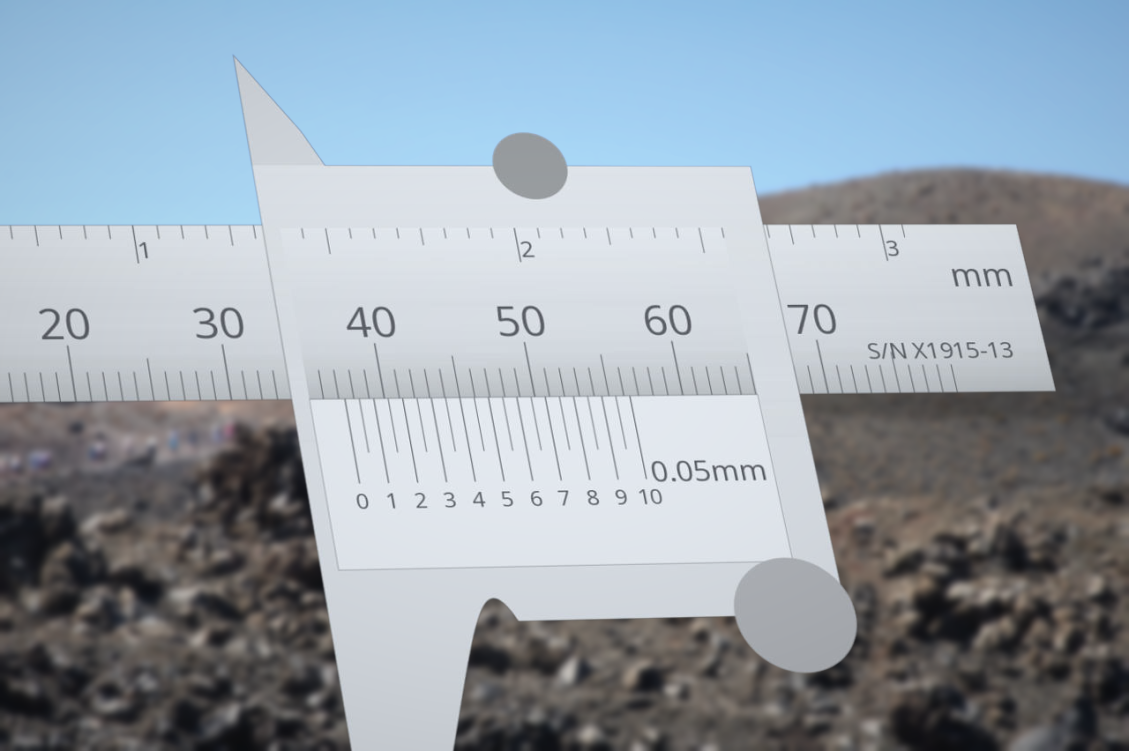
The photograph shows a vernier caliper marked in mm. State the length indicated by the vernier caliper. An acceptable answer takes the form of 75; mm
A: 37.4; mm
